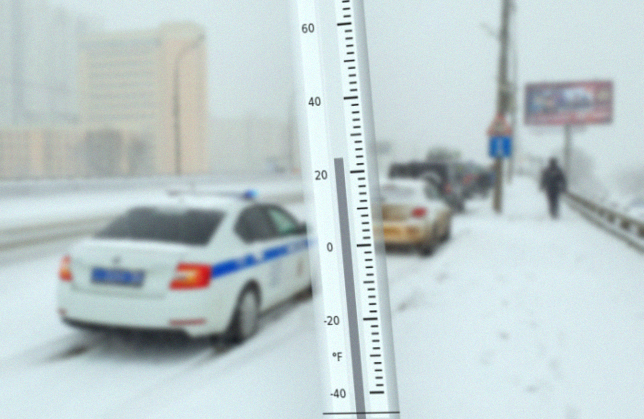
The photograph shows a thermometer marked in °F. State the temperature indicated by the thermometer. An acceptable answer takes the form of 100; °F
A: 24; °F
